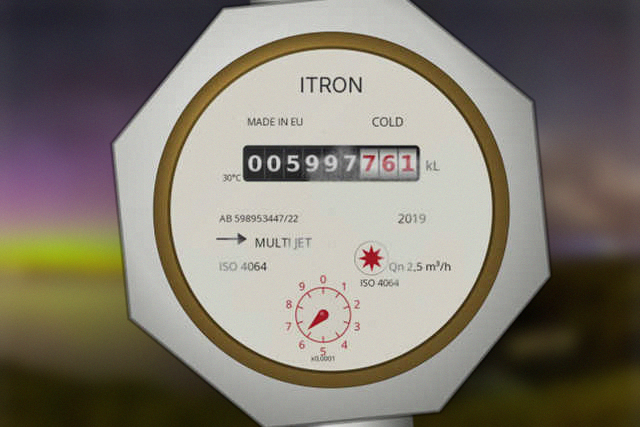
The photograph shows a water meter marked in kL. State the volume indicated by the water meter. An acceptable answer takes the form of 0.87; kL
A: 5997.7616; kL
